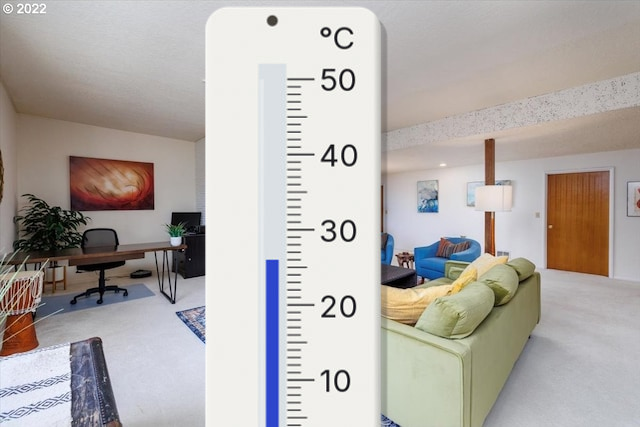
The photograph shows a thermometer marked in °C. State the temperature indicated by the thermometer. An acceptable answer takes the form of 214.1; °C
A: 26; °C
